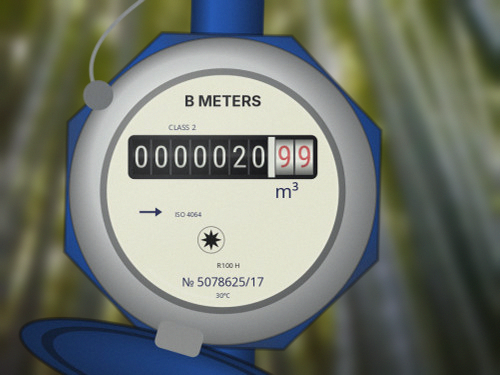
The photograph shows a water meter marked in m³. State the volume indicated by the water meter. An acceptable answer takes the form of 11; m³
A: 20.99; m³
